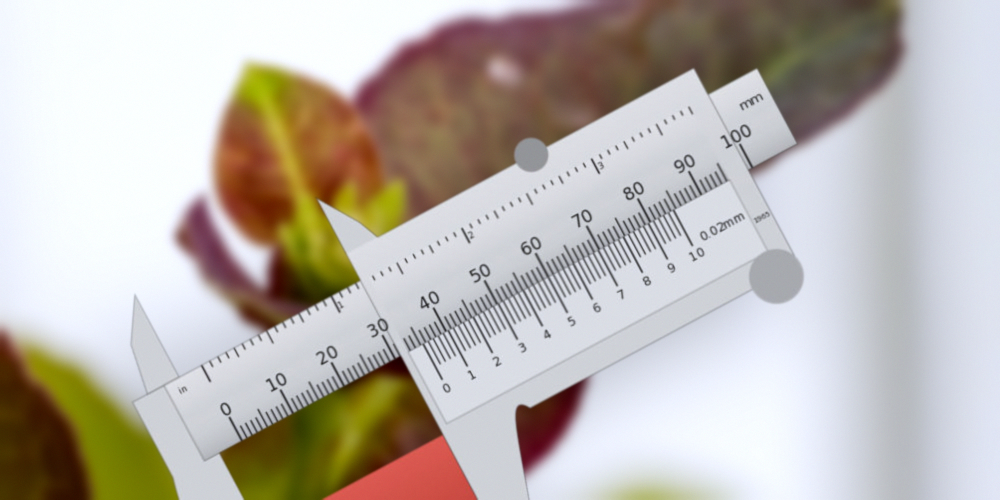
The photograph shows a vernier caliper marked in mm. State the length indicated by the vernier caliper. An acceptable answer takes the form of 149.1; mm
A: 35.5; mm
